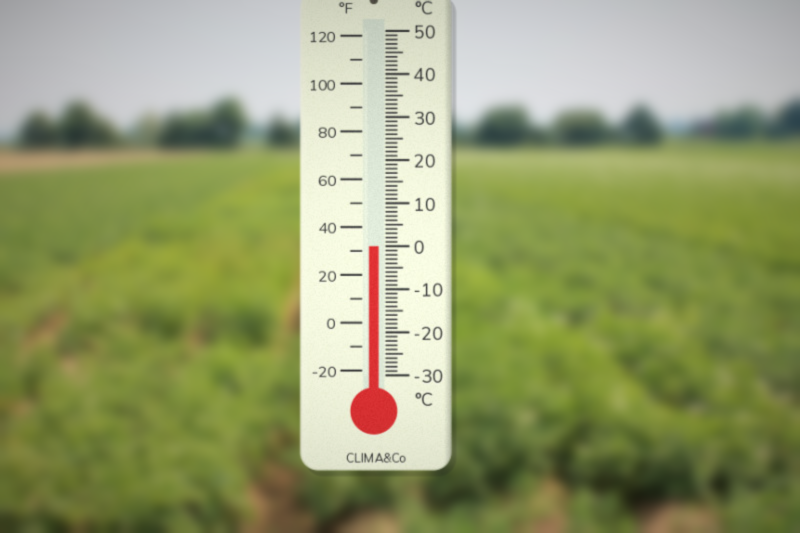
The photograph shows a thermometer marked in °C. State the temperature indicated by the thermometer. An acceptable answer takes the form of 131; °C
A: 0; °C
